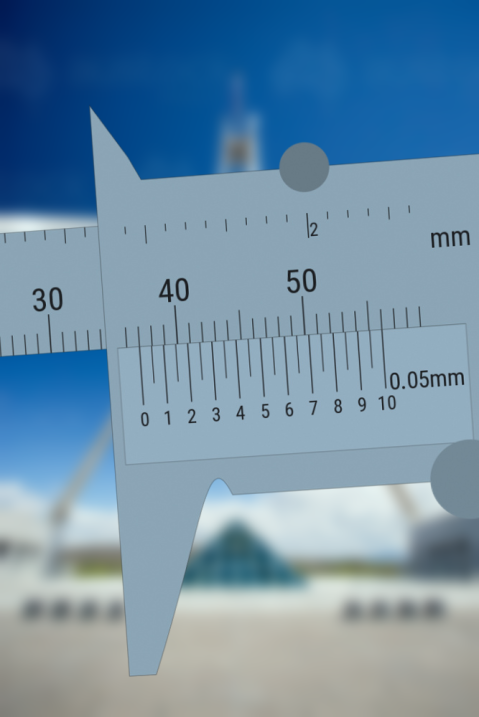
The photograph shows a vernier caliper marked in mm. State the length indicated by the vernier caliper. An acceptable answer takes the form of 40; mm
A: 37.0; mm
